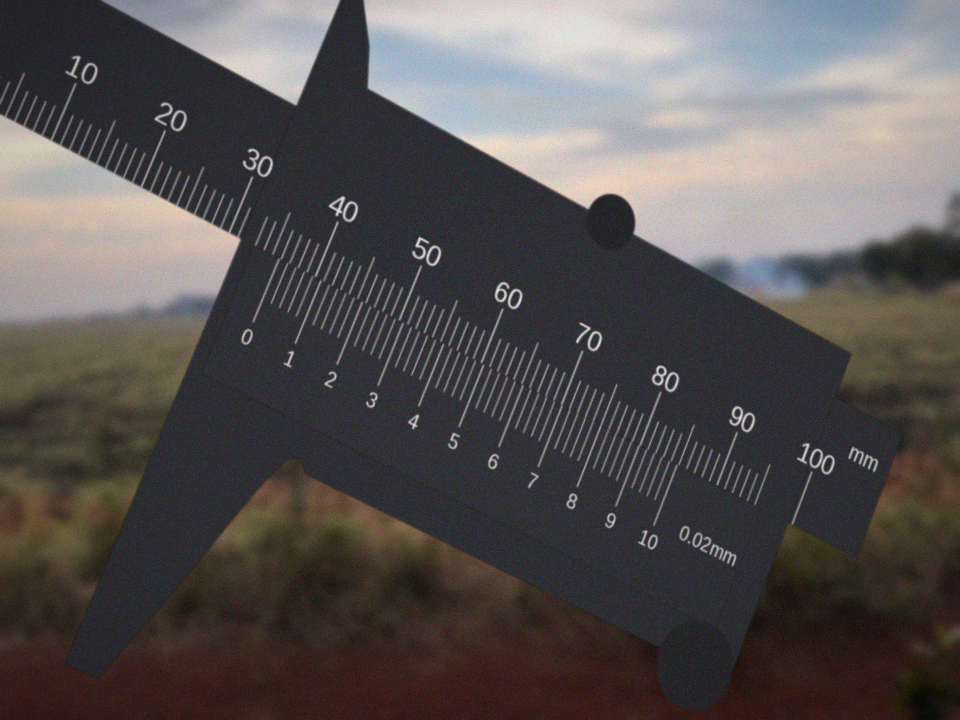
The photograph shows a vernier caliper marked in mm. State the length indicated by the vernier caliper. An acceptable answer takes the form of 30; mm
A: 35.8; mm
